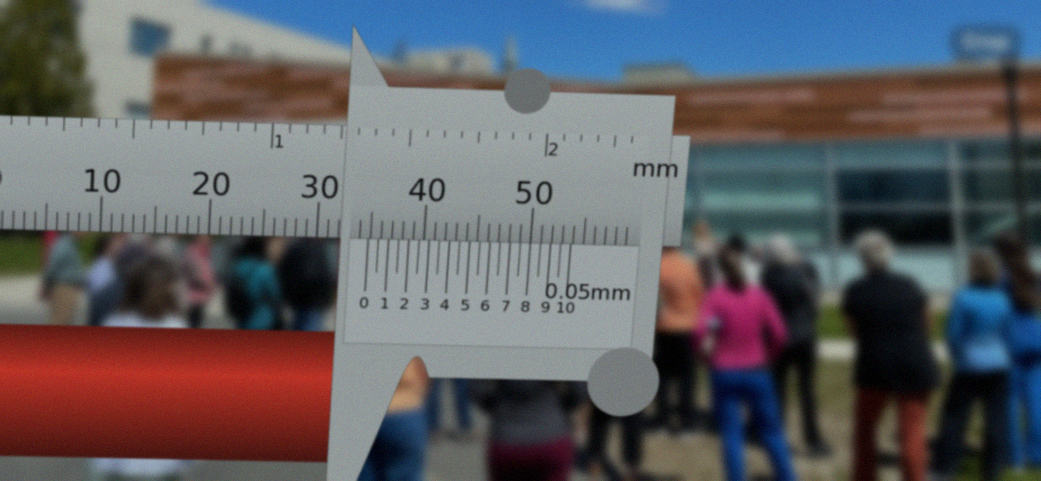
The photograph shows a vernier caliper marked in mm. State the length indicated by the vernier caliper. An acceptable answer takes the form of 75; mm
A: 34.8; mm
